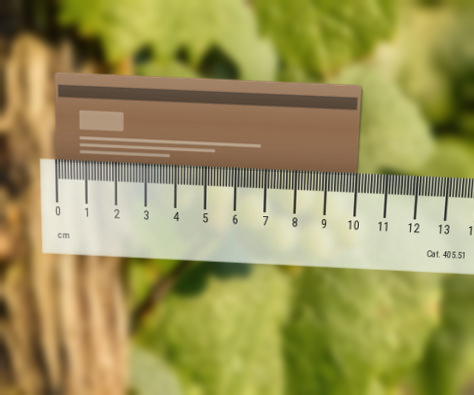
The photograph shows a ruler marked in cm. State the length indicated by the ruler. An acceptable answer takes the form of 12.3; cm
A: 10; cm
